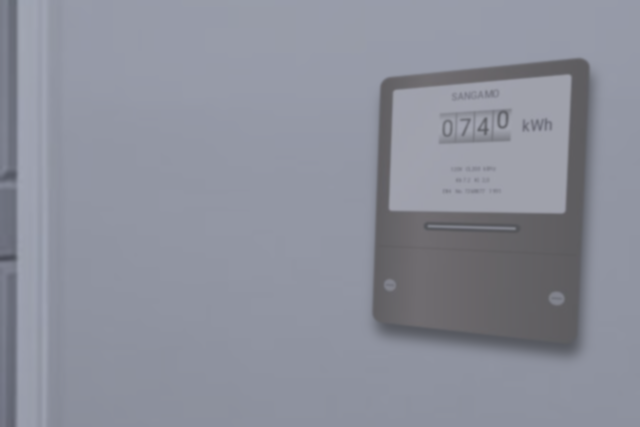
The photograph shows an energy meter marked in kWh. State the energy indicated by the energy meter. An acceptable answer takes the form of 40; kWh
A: 740; kWh
